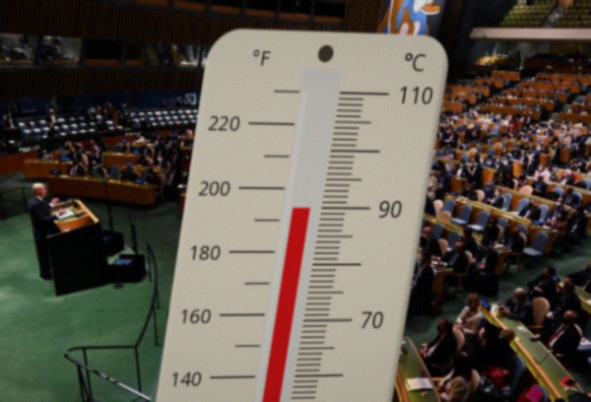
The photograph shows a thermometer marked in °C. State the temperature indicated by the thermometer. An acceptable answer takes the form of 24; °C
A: 90; °C
